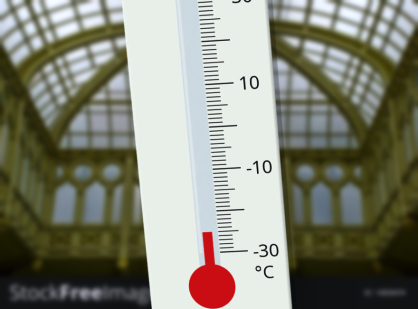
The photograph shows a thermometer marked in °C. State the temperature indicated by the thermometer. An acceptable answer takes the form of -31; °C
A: -25; °C
